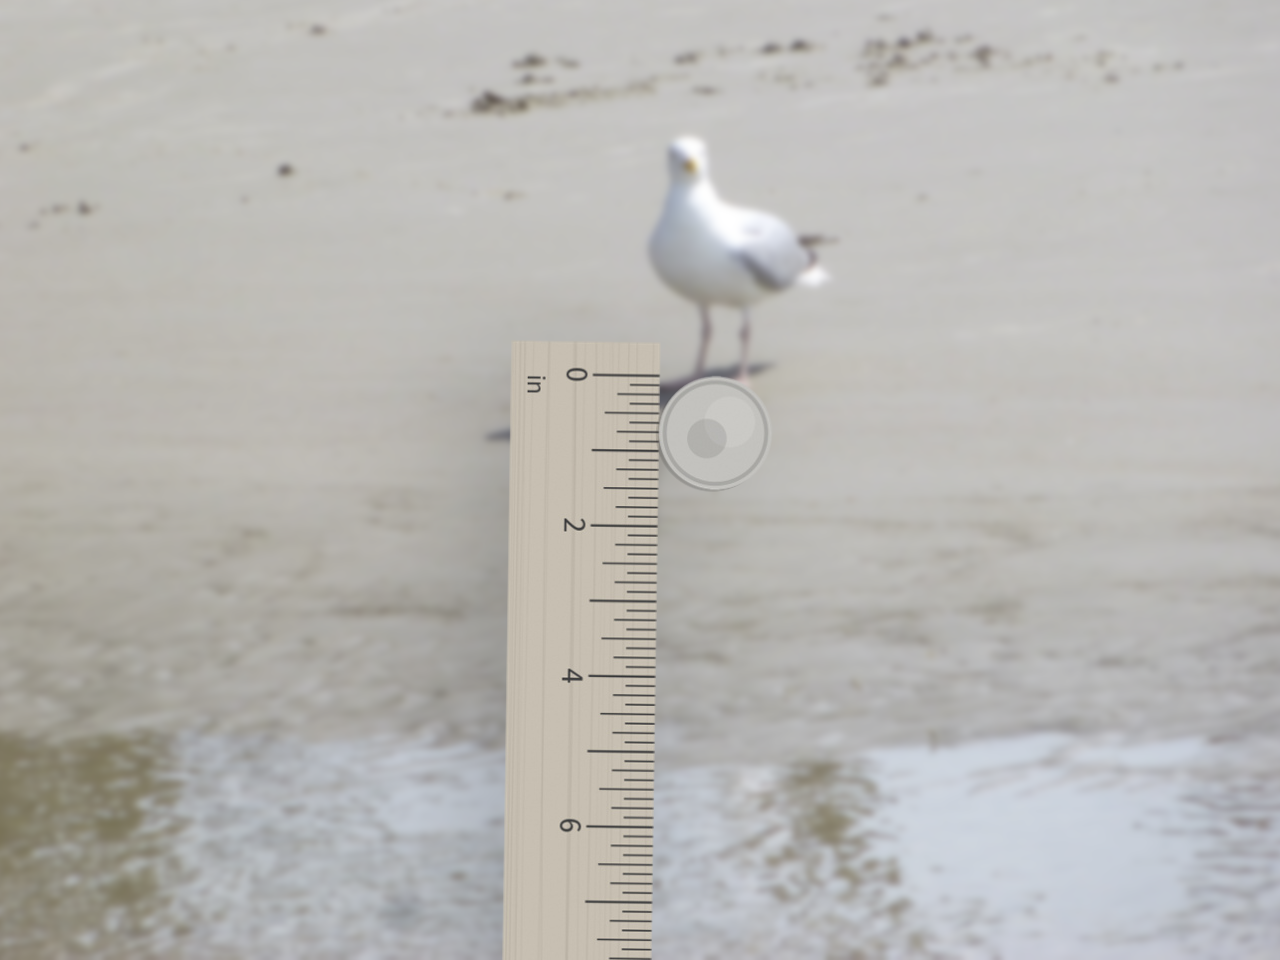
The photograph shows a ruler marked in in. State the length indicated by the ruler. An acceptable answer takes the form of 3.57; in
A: 1.5; in
